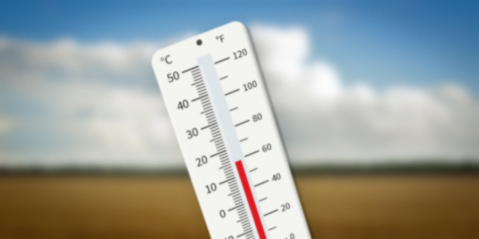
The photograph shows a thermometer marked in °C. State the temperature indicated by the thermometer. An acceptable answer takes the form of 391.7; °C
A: 15; °C
